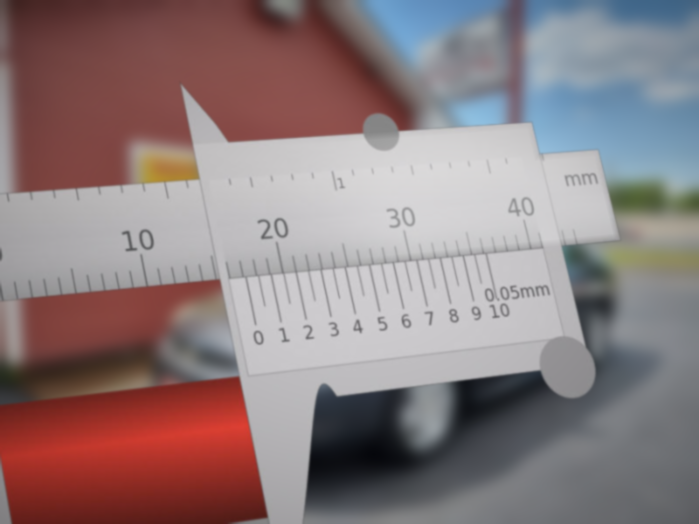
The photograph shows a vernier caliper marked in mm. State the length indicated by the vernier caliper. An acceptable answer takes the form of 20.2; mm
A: 17.2; mm
